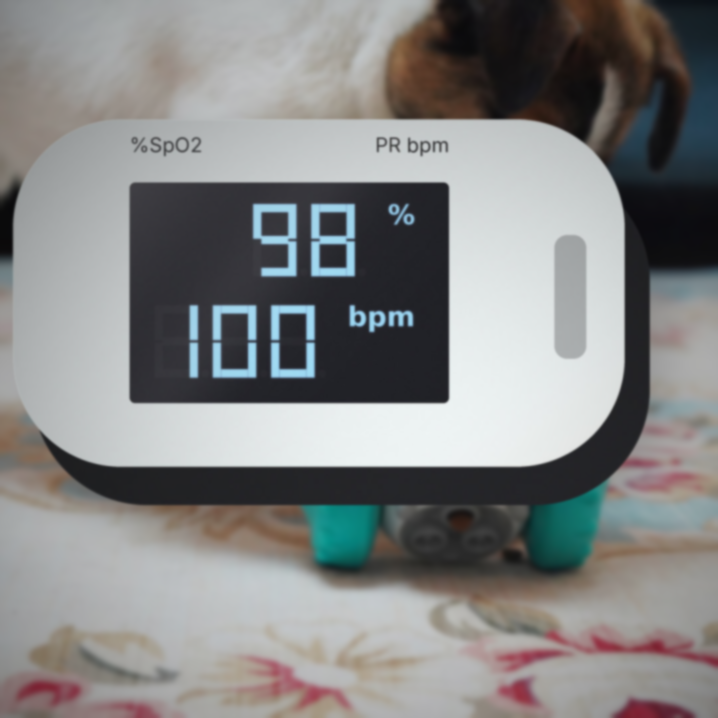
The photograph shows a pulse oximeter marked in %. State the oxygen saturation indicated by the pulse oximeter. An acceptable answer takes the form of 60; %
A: 98; %
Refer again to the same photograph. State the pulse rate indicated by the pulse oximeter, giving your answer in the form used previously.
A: 100; bpm
